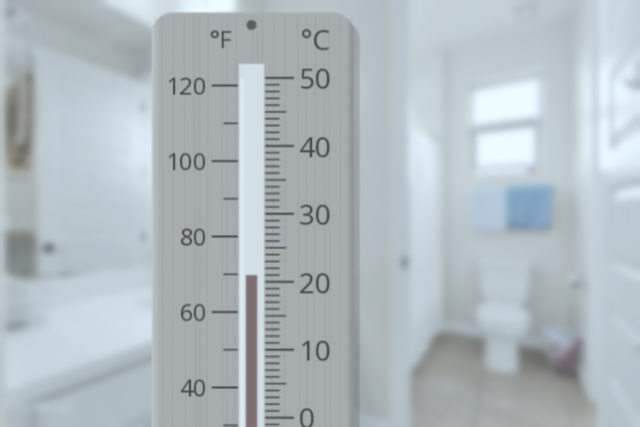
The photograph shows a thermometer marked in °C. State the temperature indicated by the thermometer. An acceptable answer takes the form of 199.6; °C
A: 21; °C
